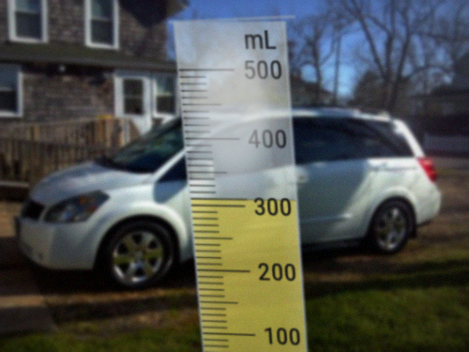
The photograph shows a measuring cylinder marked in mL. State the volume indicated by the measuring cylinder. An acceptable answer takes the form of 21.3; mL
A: 310; mL
